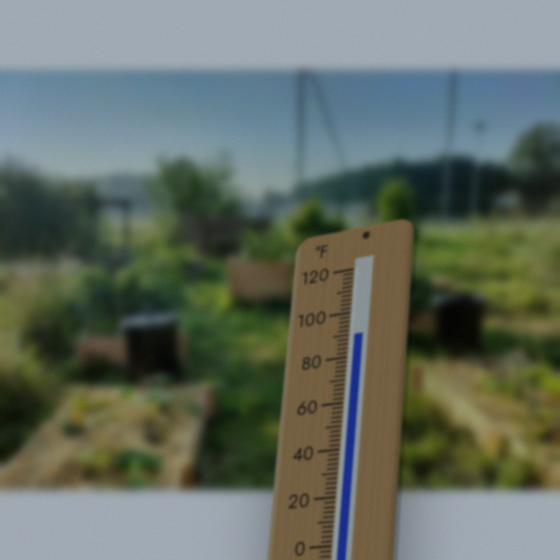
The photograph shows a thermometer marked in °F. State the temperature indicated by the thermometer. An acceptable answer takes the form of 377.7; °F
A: 90; °F
